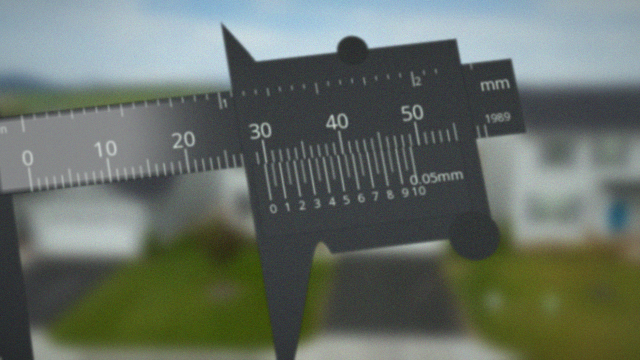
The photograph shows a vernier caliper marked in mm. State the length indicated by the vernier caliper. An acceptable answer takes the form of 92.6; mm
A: 29.8; mm
